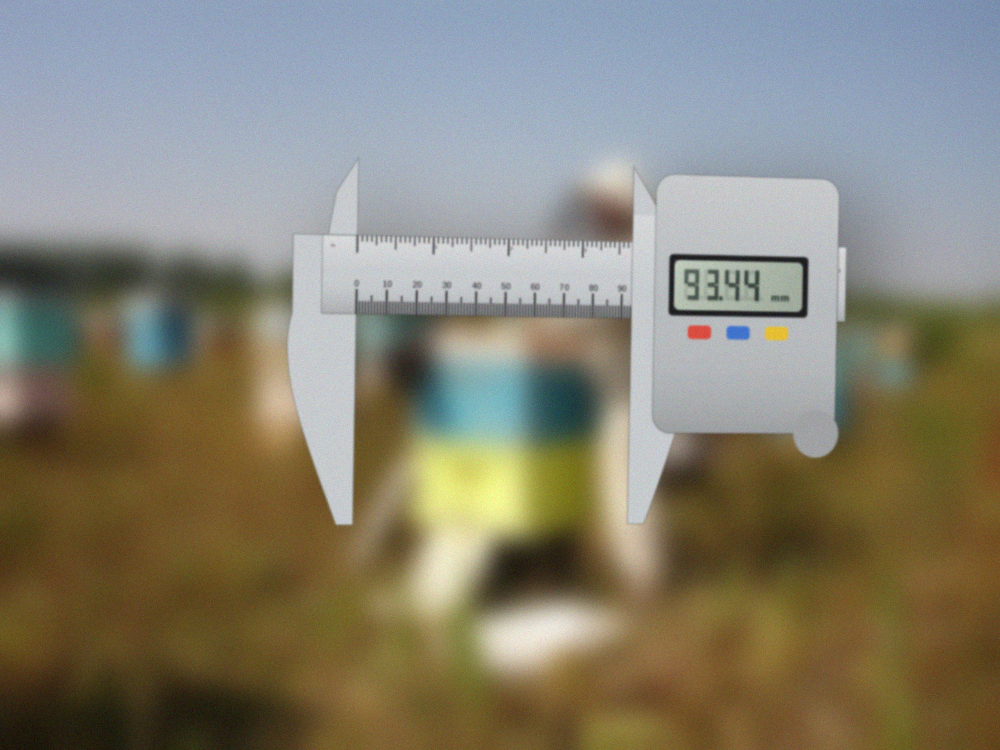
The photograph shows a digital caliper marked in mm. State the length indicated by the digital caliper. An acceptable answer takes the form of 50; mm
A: 93.44; mm
